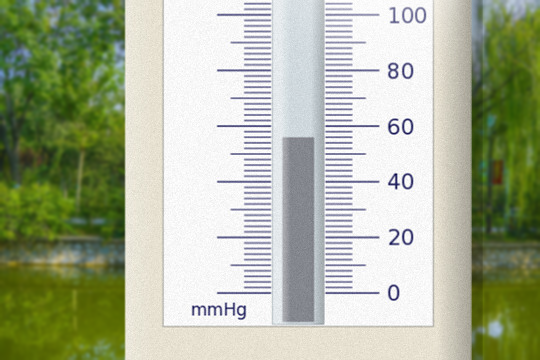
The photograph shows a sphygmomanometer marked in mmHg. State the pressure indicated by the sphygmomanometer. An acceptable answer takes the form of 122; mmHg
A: 56; mmHg
